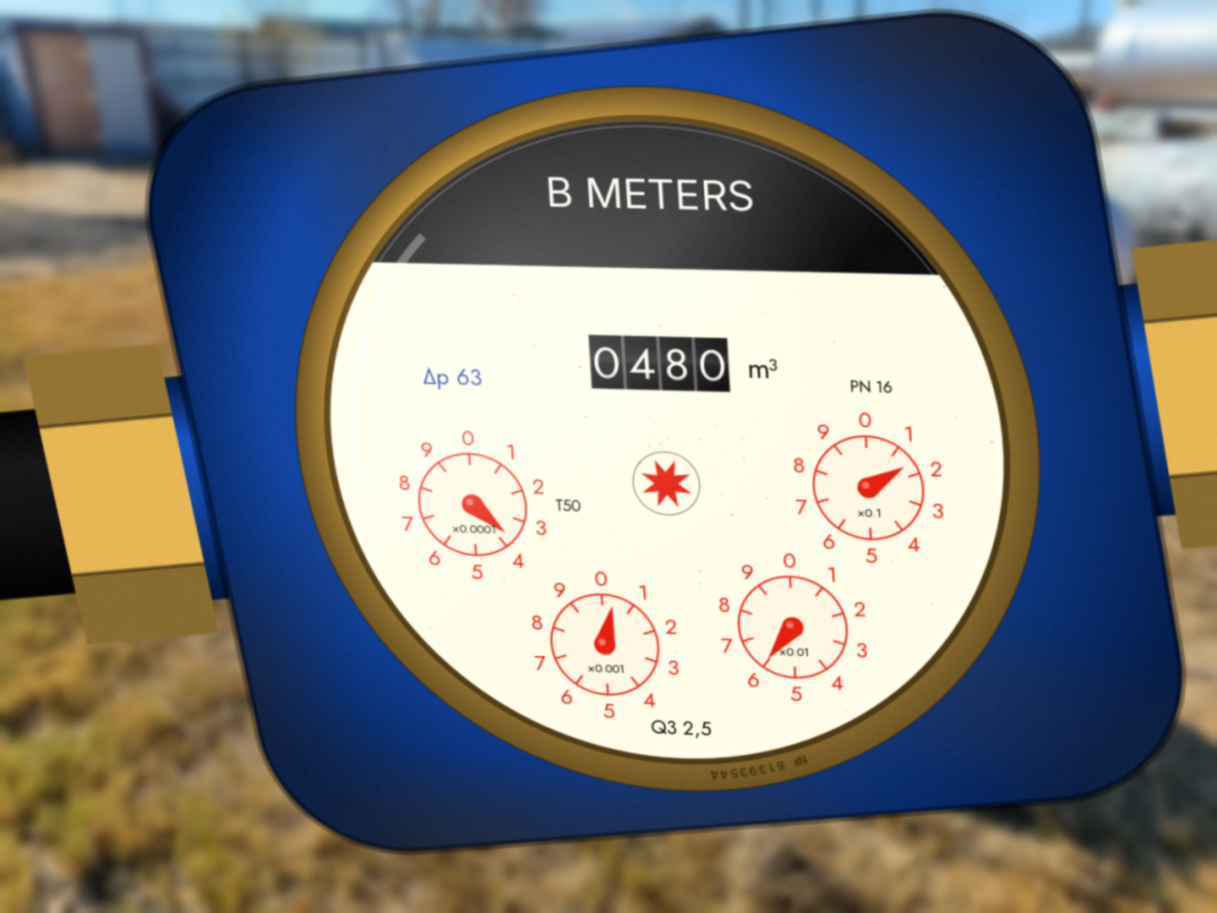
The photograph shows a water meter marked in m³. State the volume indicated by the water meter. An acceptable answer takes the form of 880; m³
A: 480.1603; m³
